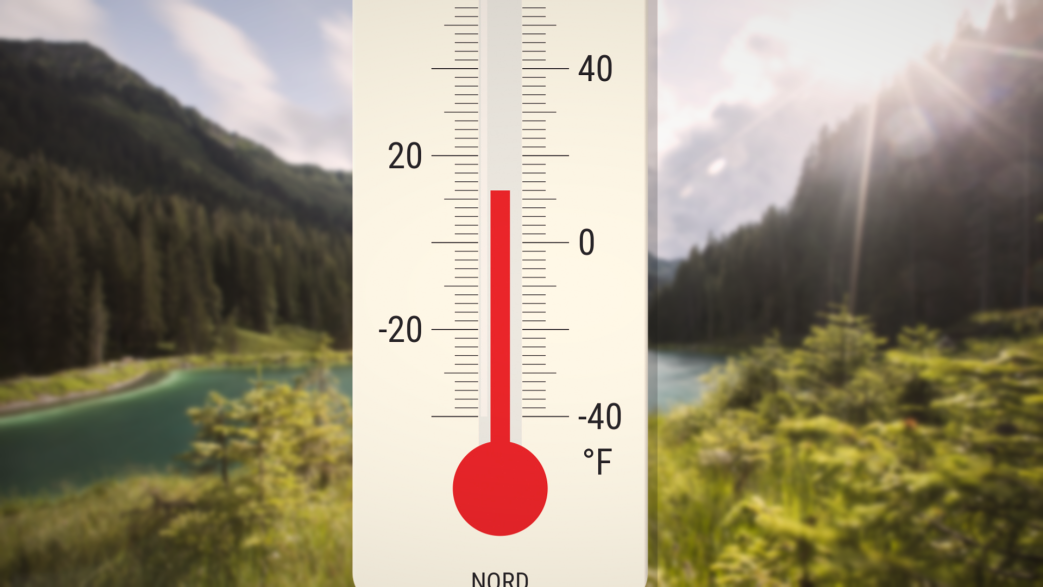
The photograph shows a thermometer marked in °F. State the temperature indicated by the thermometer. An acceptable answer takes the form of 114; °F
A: 12; °F
